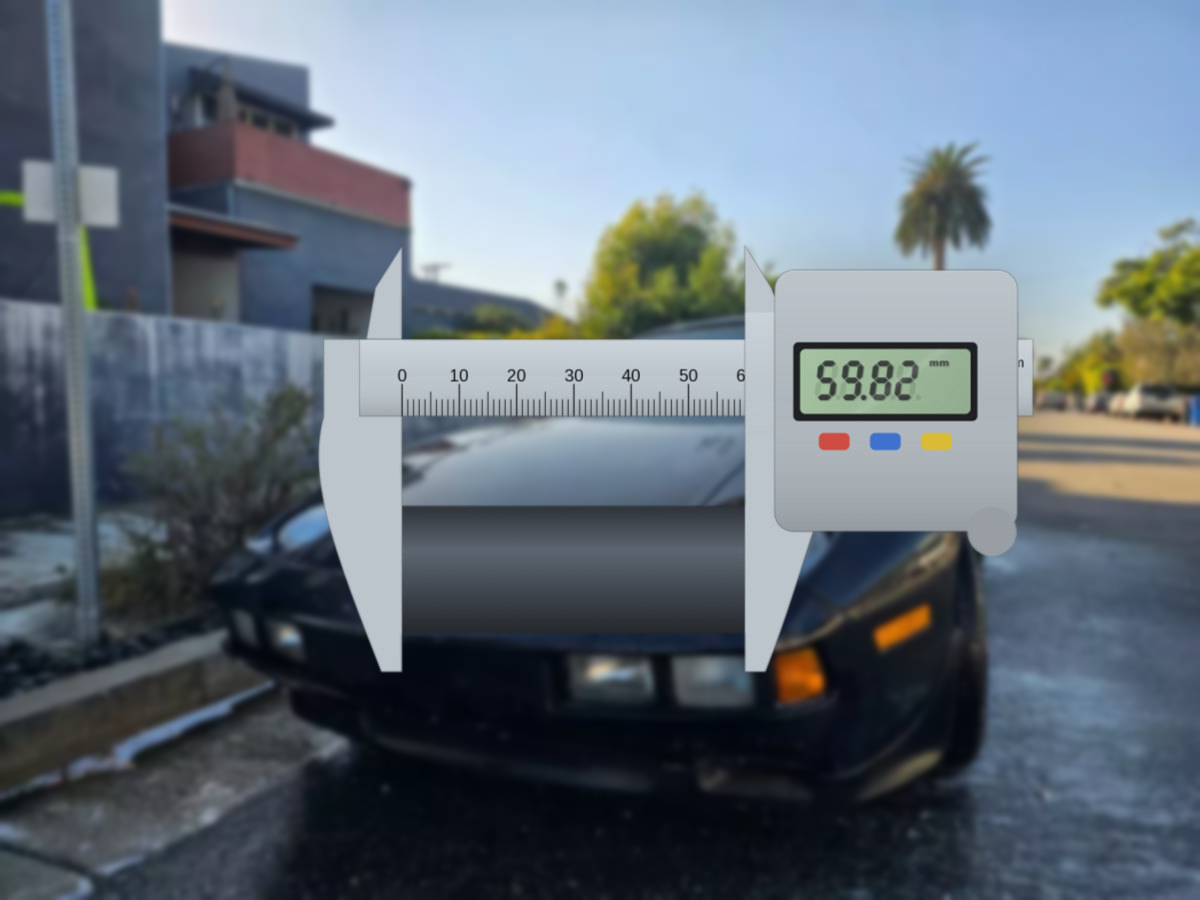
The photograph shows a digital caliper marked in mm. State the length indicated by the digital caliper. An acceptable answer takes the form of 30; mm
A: 59.82; mm
